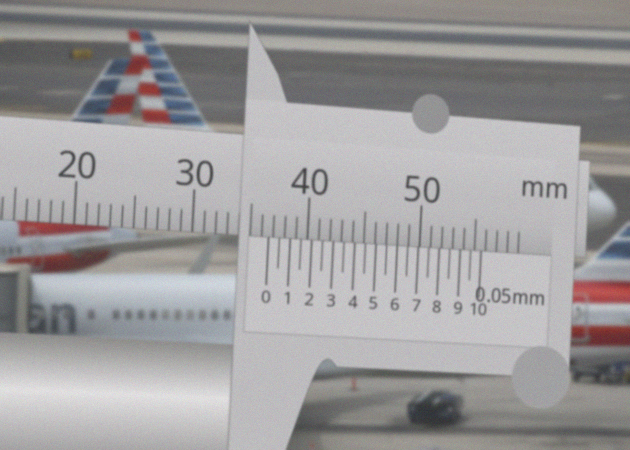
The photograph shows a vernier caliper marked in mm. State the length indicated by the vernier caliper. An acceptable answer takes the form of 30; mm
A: 36.6; mm
